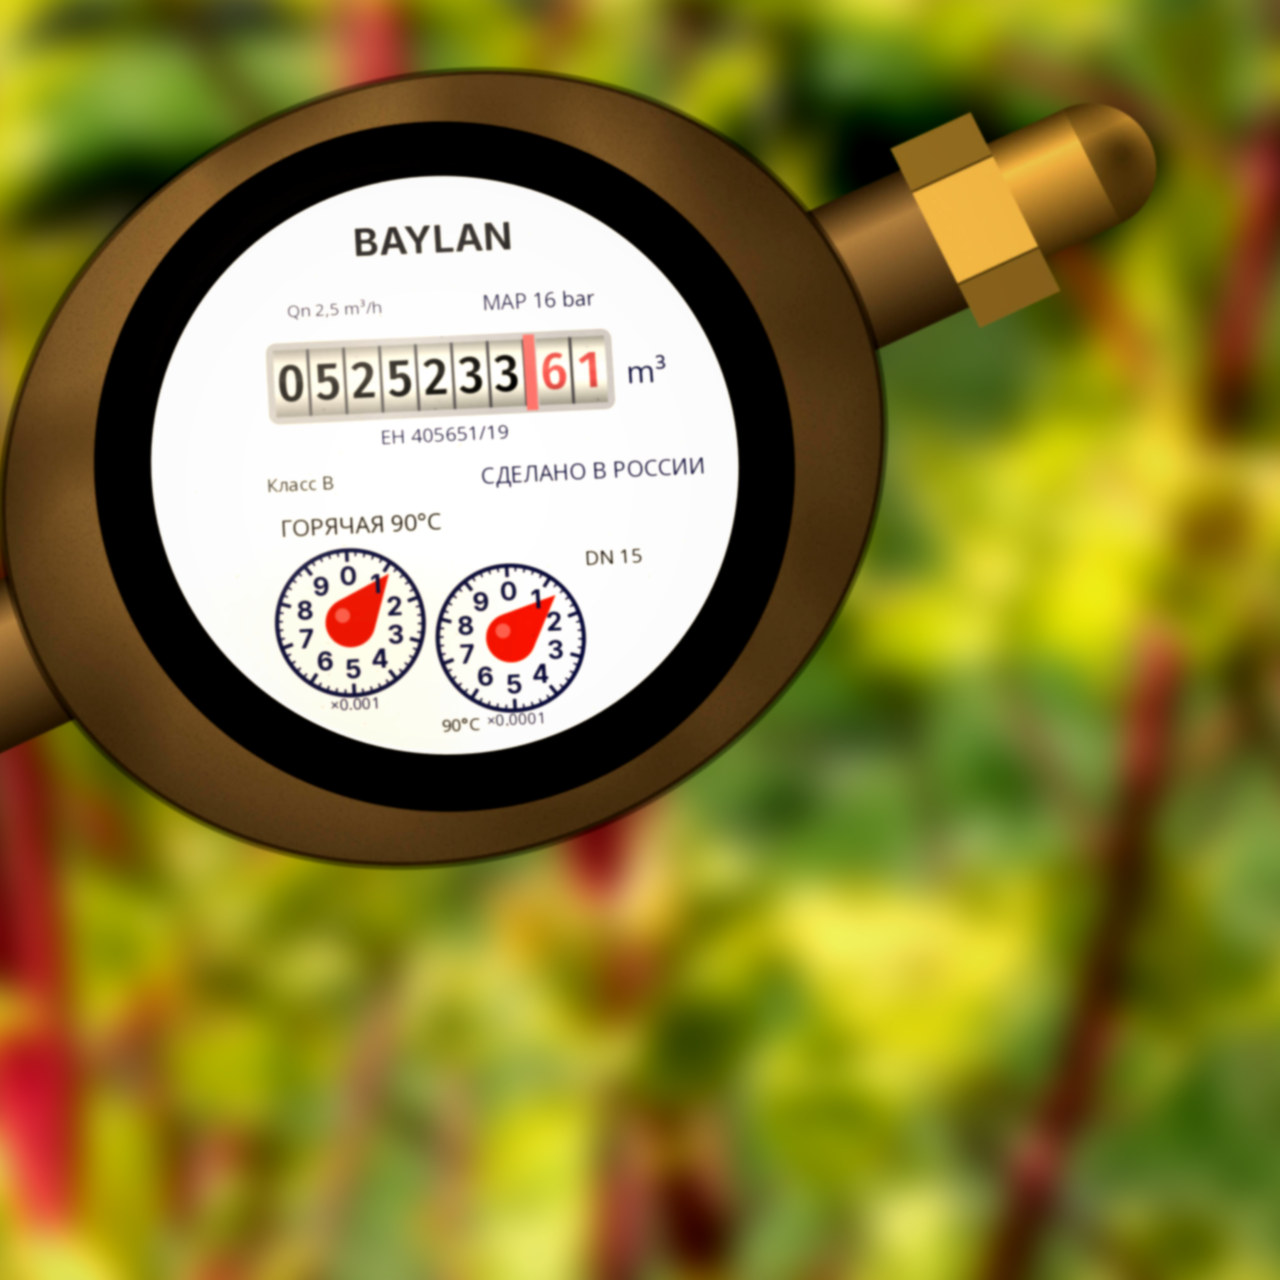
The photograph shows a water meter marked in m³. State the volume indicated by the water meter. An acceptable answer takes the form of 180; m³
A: 525233.6111; m³
